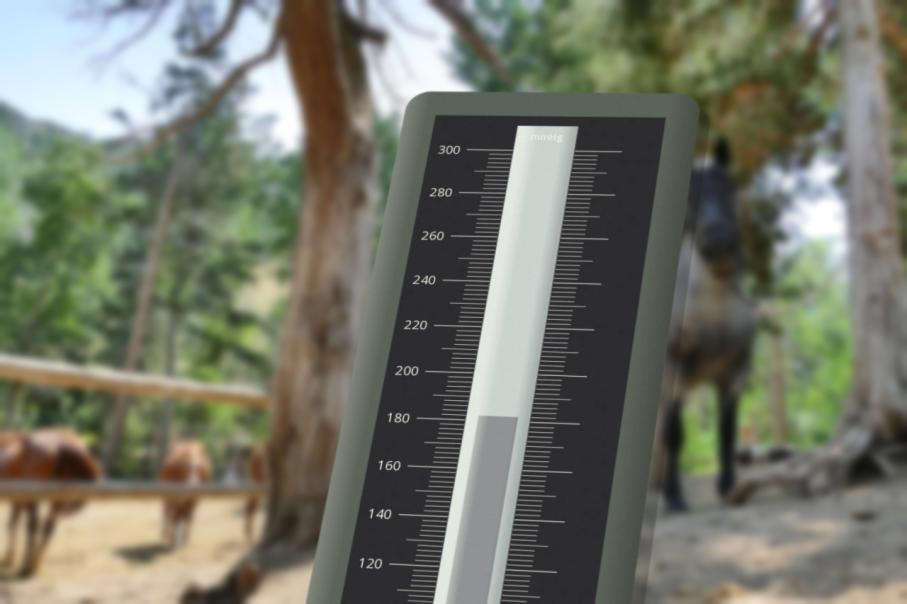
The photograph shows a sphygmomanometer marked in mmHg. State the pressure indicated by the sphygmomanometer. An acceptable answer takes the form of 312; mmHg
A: 182; mmHg
